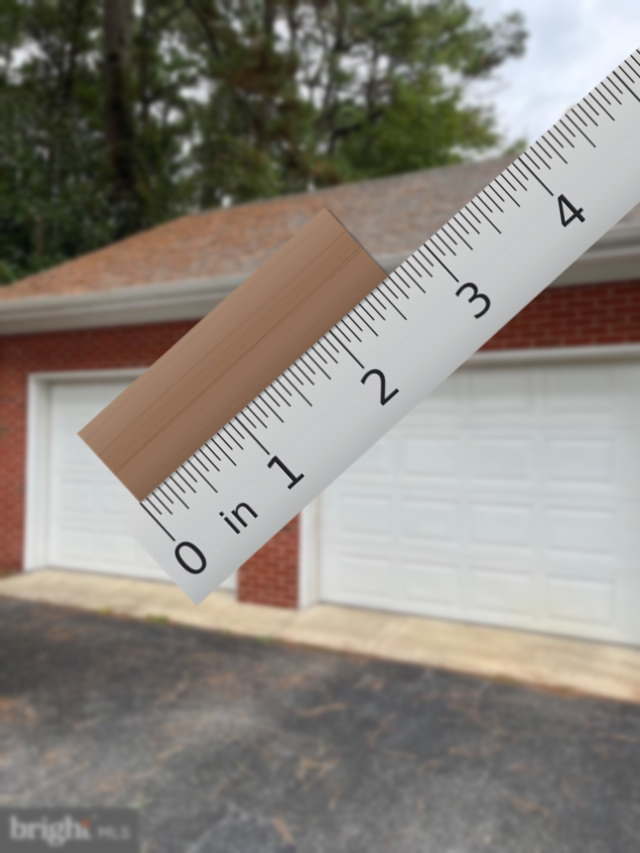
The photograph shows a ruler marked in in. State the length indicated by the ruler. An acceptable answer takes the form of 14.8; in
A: 2.625; in
